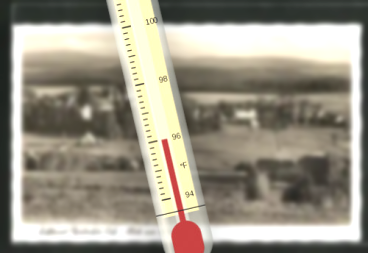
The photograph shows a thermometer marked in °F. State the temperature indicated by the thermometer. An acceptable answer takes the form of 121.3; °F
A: 96; °F
